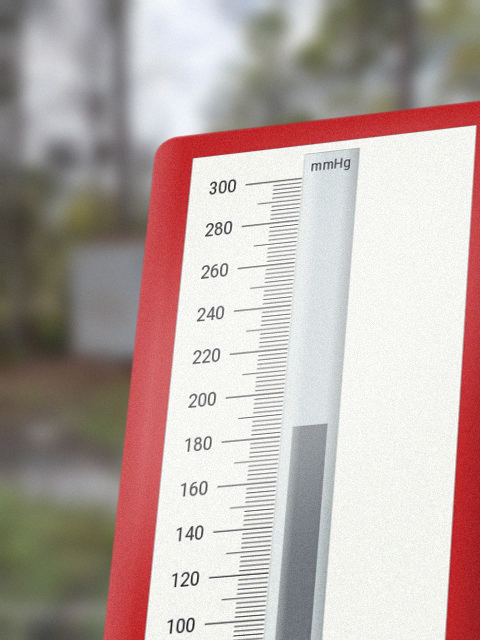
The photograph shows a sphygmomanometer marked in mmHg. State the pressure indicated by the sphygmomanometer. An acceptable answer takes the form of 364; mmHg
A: 184; mmHg
